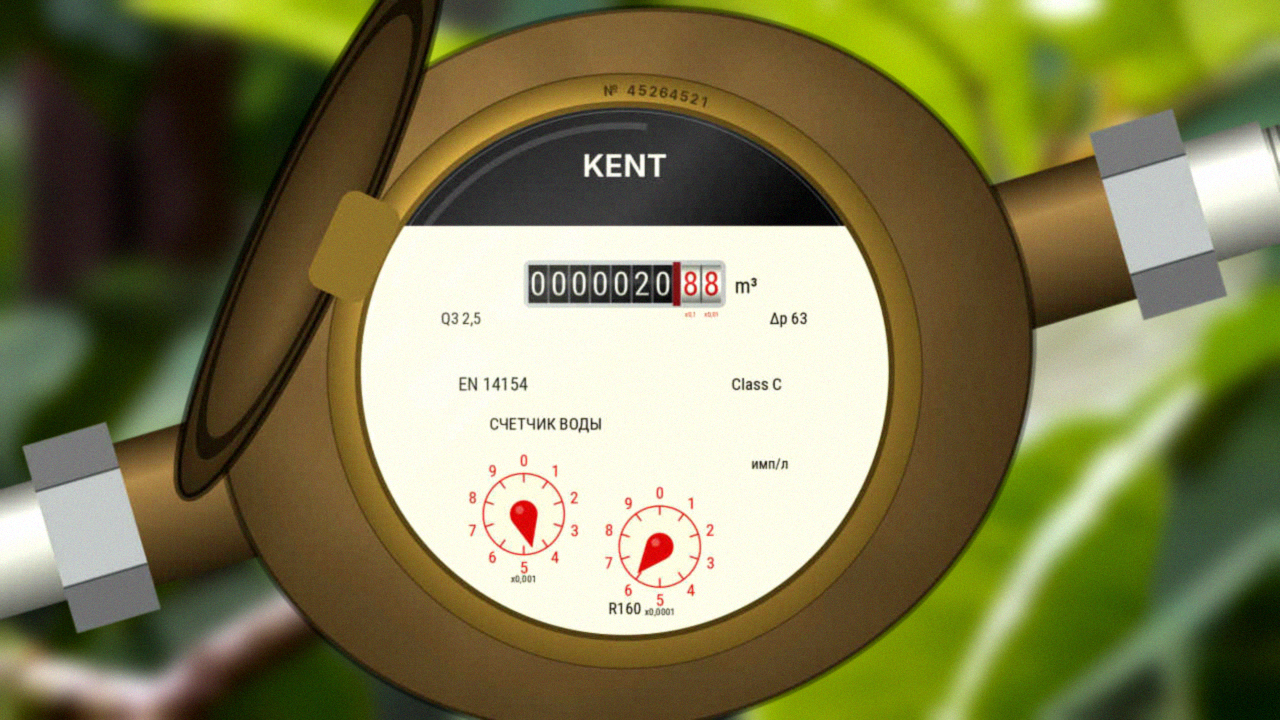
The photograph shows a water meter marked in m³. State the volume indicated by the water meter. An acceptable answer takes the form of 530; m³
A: 20.8846; m³
